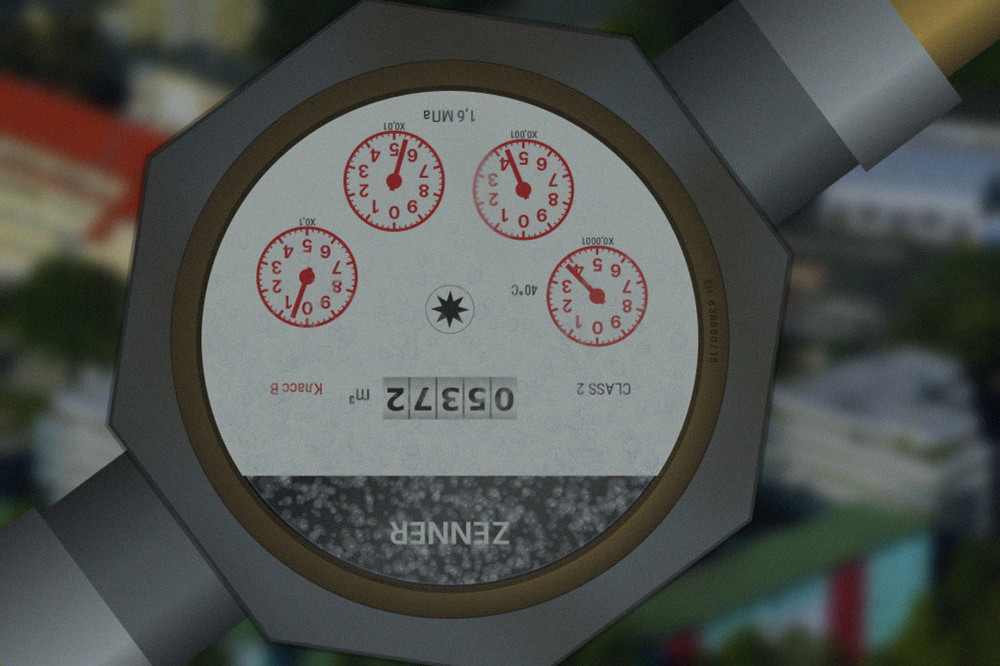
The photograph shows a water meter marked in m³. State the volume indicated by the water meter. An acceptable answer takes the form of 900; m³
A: 5372.0543; m³
